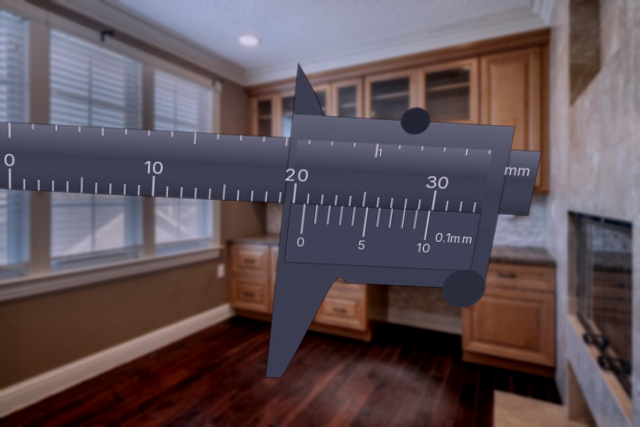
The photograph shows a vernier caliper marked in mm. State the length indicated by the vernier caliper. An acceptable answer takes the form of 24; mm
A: 20.8; mm
